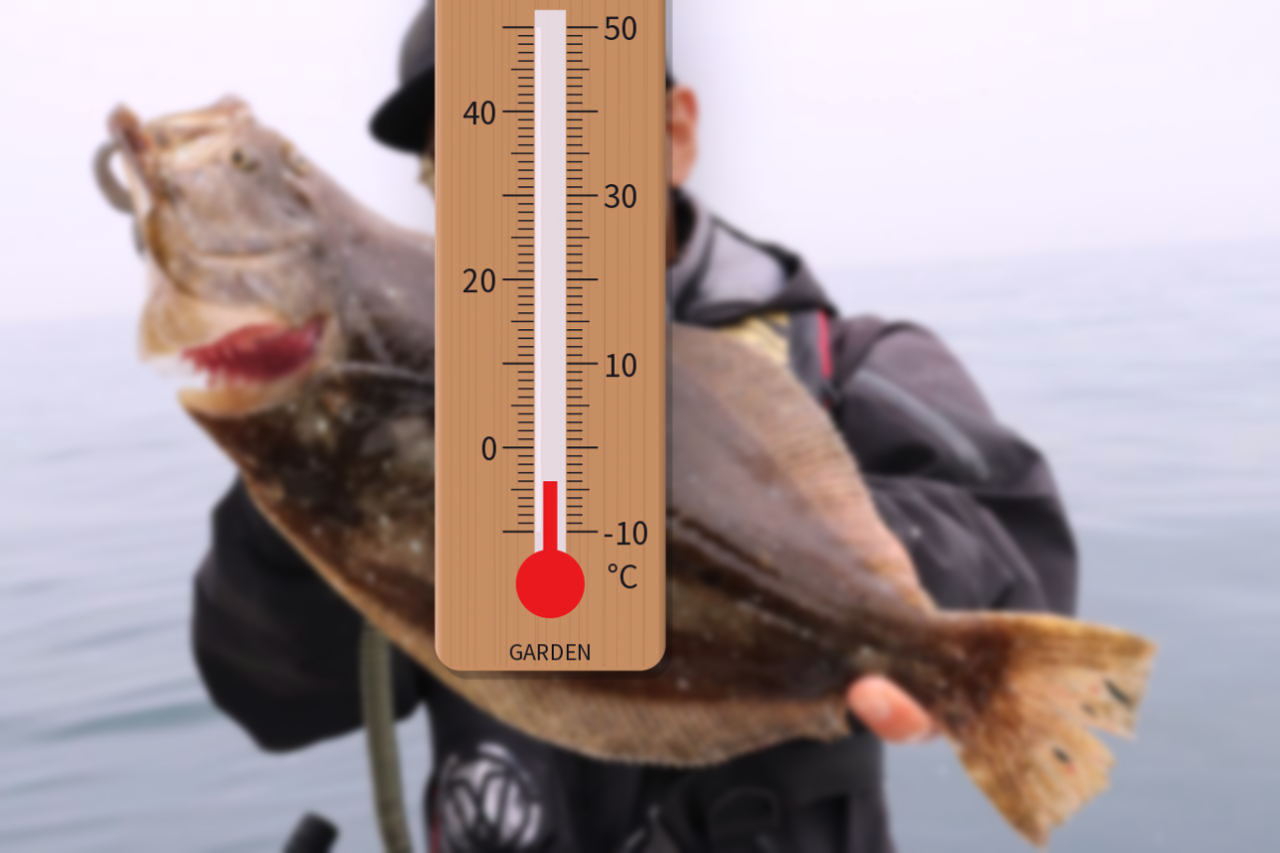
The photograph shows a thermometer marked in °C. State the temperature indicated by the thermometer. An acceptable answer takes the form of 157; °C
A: -4; °C
